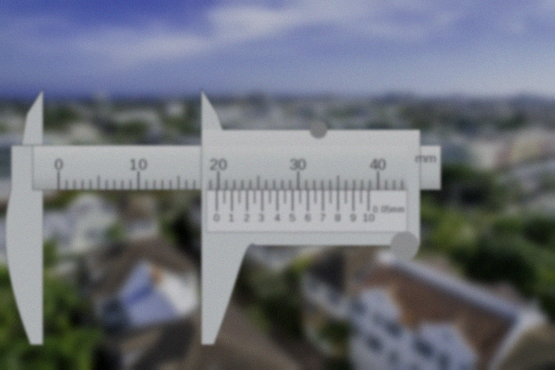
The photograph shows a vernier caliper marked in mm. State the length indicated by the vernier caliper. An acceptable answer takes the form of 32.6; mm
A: 19.8; mm
